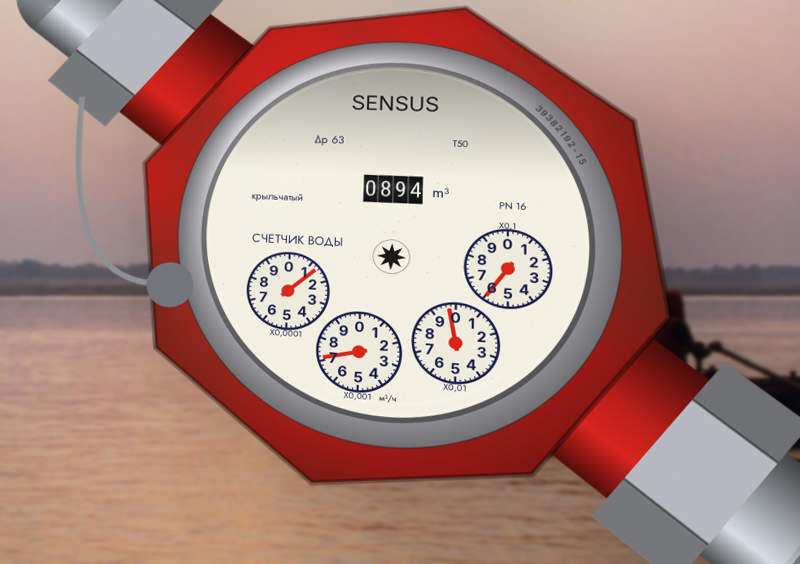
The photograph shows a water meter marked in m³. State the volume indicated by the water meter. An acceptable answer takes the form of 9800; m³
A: 894.5971; m³
